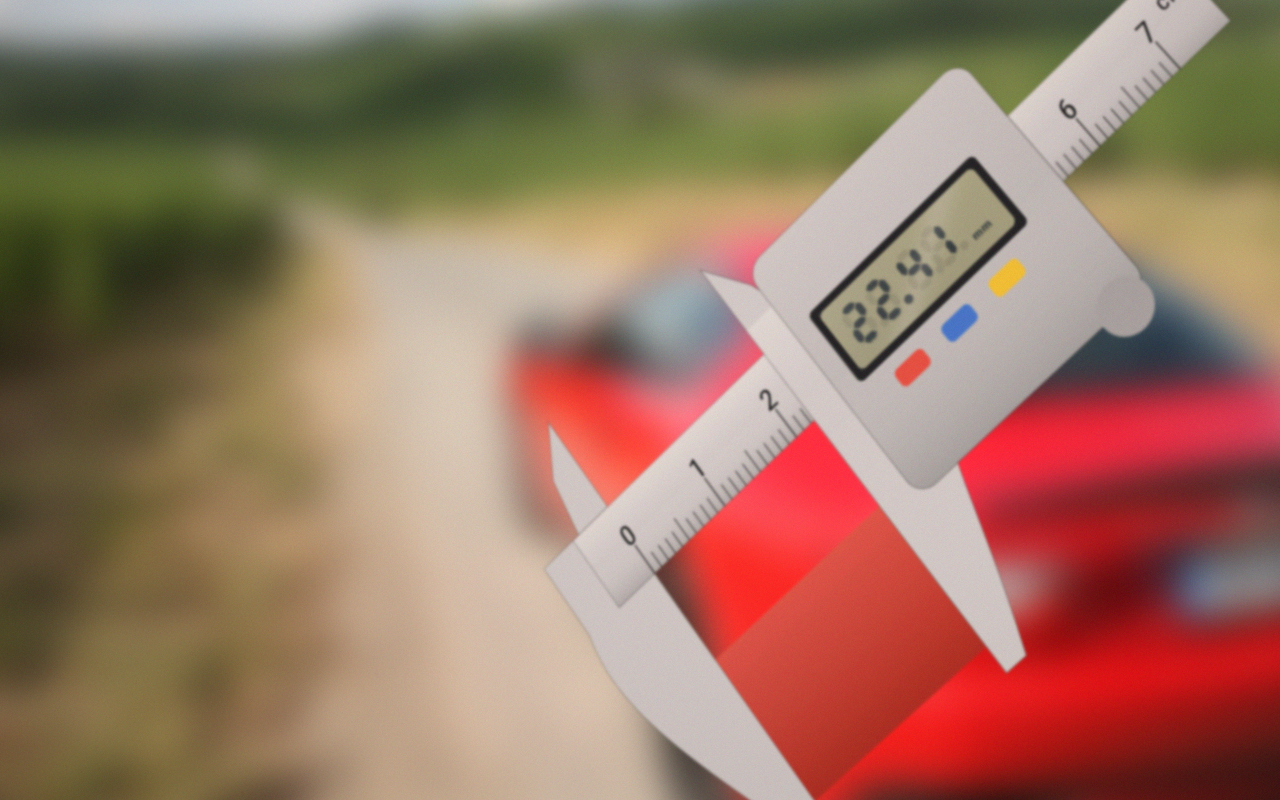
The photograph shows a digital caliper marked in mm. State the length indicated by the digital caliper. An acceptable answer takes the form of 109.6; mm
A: 22.41; mm
